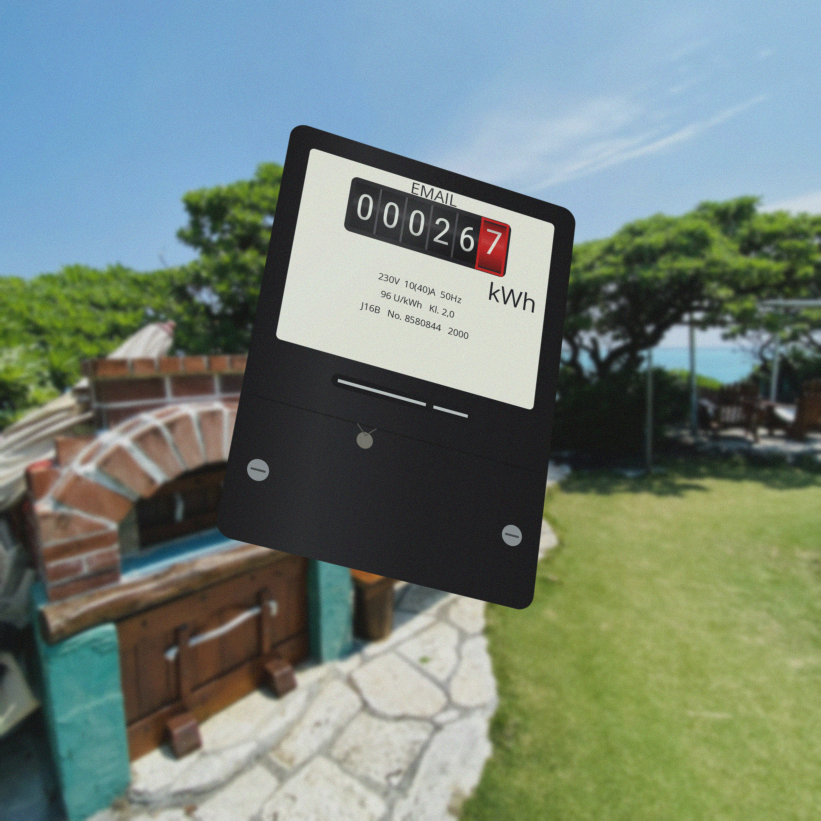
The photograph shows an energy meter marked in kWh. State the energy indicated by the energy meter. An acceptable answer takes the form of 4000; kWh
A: 26.7; kWh
